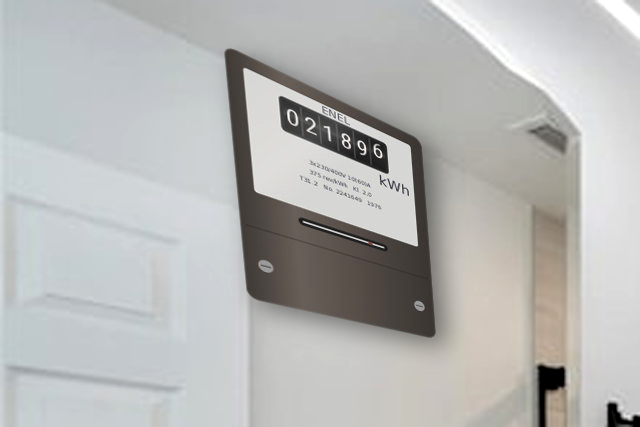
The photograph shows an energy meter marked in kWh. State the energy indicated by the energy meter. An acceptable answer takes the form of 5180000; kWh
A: 21896; kWh
